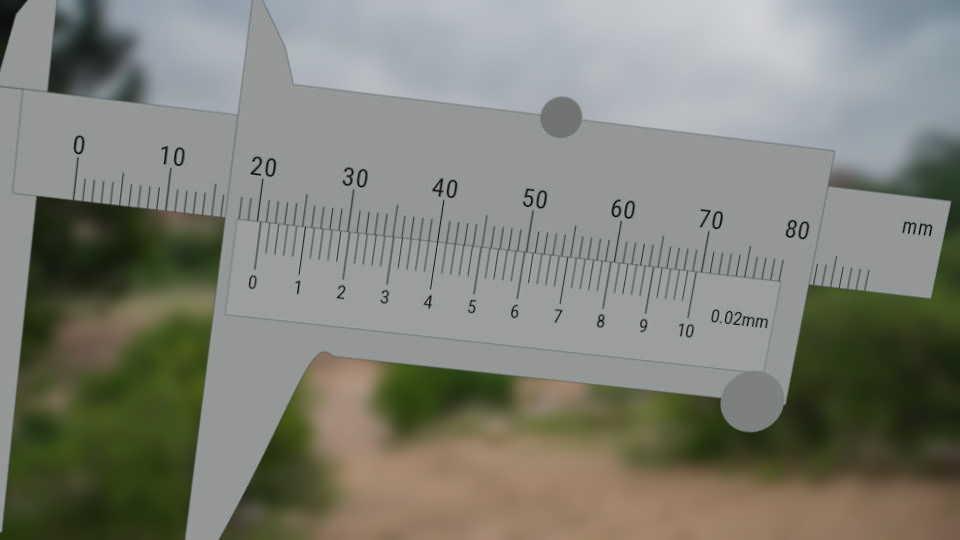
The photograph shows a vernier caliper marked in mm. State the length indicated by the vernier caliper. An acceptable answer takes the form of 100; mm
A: 20.4; mm
